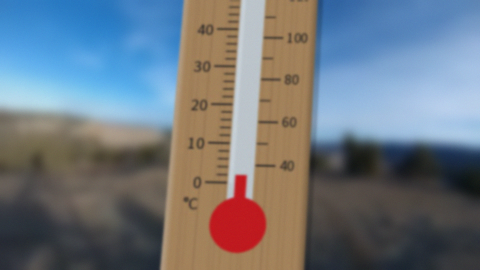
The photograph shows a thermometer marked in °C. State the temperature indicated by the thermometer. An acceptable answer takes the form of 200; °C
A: 2; °C
